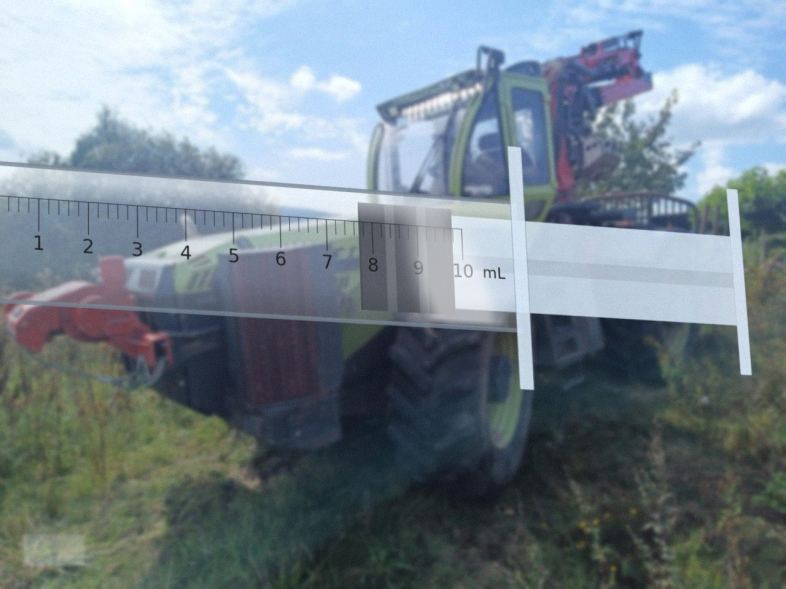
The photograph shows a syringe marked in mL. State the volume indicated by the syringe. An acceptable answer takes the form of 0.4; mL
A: 7.7; mL
